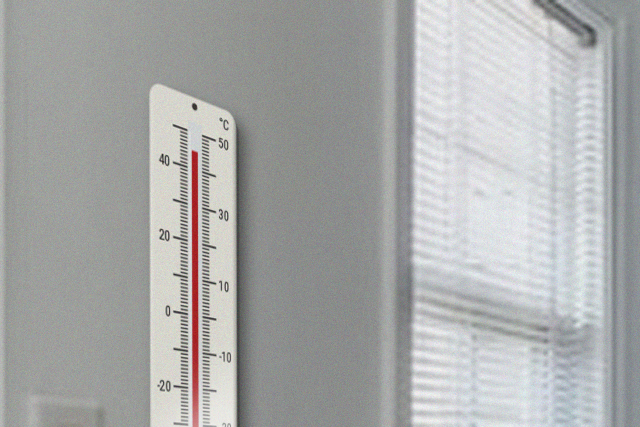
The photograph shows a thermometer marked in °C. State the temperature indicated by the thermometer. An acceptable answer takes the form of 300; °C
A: 45; °C
